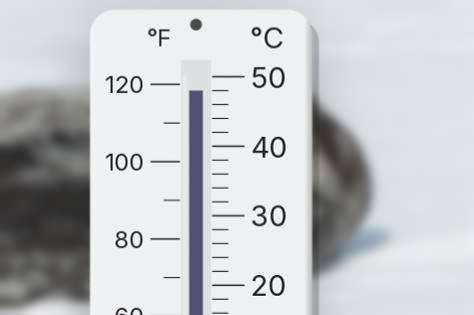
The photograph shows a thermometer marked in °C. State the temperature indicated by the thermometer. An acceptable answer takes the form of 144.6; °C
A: 48; °C
